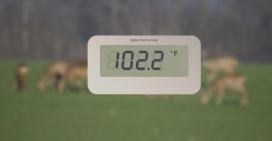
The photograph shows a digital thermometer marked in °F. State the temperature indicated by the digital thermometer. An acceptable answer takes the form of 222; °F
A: 102.2; °F
